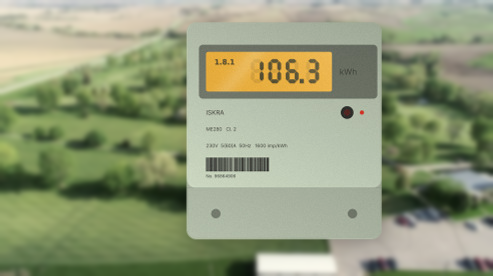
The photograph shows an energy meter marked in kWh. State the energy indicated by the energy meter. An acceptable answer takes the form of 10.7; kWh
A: 106.3; kWh
